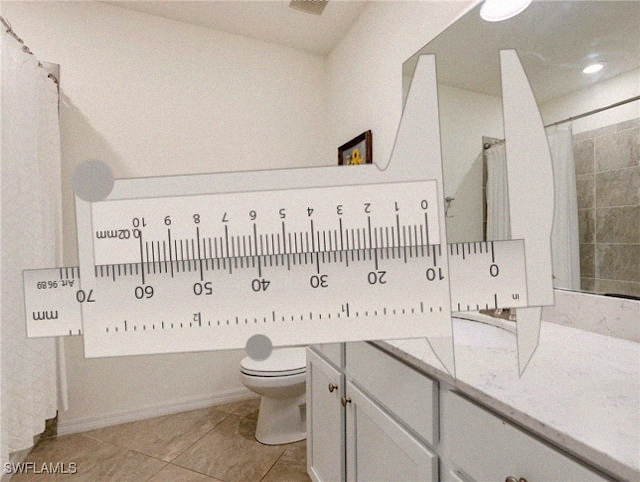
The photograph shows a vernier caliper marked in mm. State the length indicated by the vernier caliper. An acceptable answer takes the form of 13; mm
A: 11.0; mm
